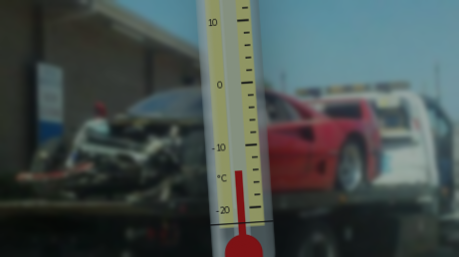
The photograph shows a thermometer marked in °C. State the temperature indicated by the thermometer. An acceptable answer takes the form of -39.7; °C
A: -14; °C
